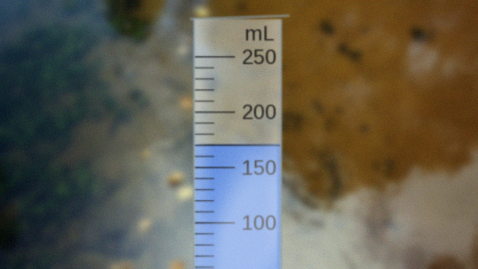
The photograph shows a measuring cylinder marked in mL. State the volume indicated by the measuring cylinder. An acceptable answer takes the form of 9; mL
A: 170; mL
